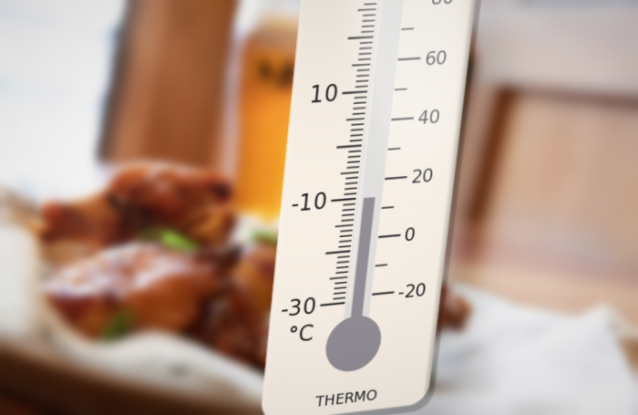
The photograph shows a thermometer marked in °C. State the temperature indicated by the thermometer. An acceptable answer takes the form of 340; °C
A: -10; °C
